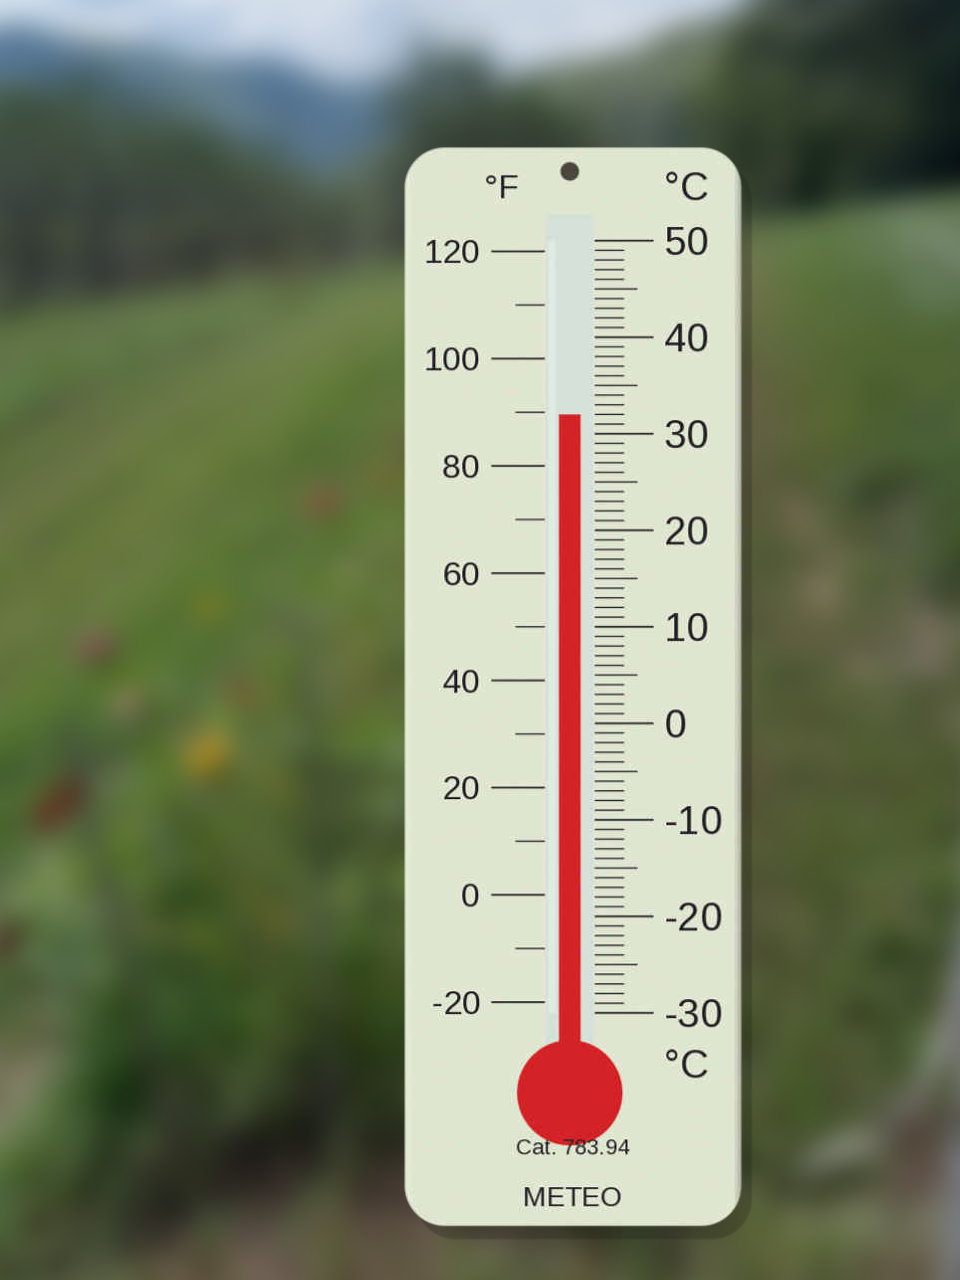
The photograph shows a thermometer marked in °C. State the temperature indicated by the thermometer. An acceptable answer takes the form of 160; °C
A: 32; °C
